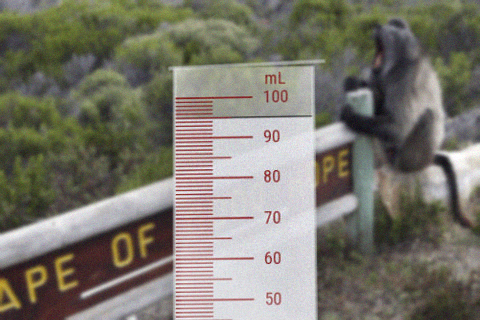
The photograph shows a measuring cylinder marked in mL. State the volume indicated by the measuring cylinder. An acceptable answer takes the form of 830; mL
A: 95; mL
